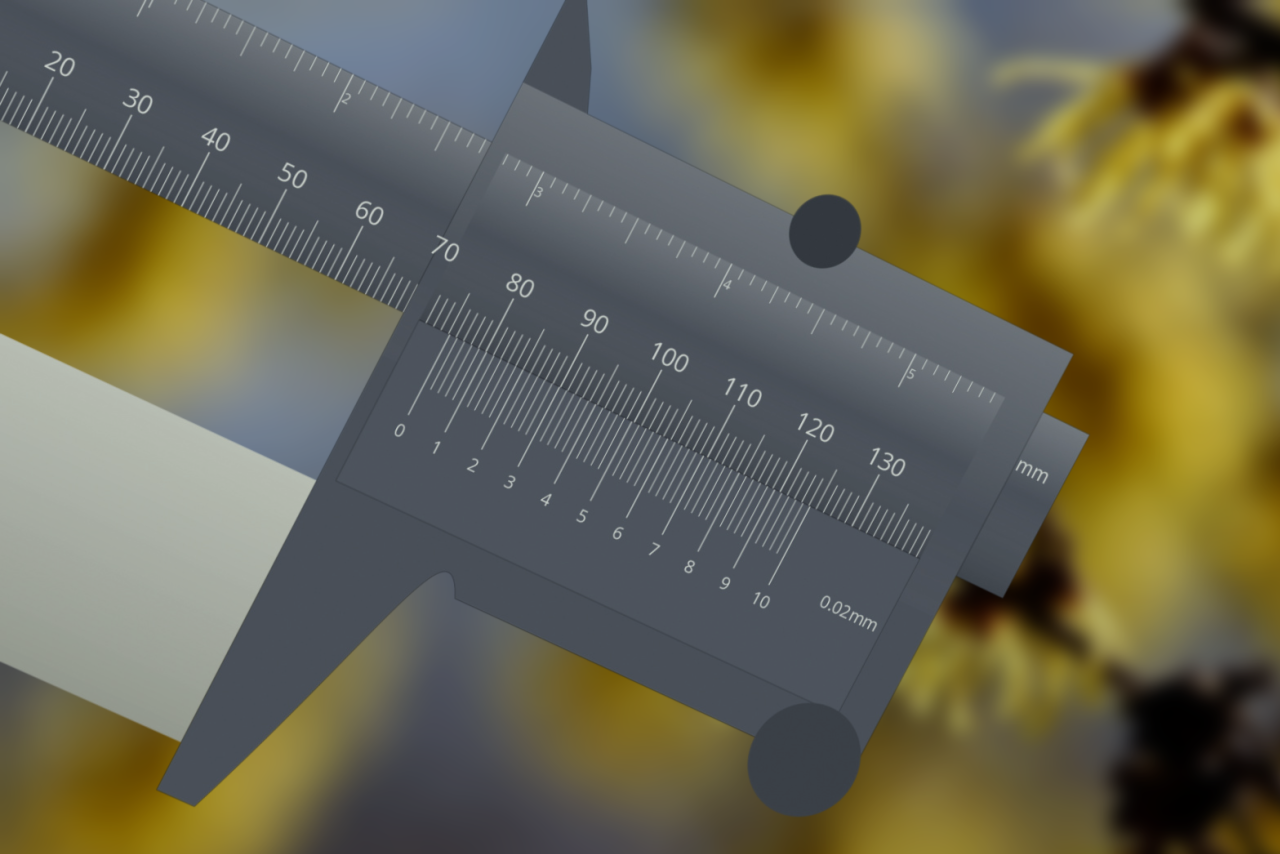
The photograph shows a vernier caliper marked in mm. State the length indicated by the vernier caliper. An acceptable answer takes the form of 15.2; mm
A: 75.2; mm
